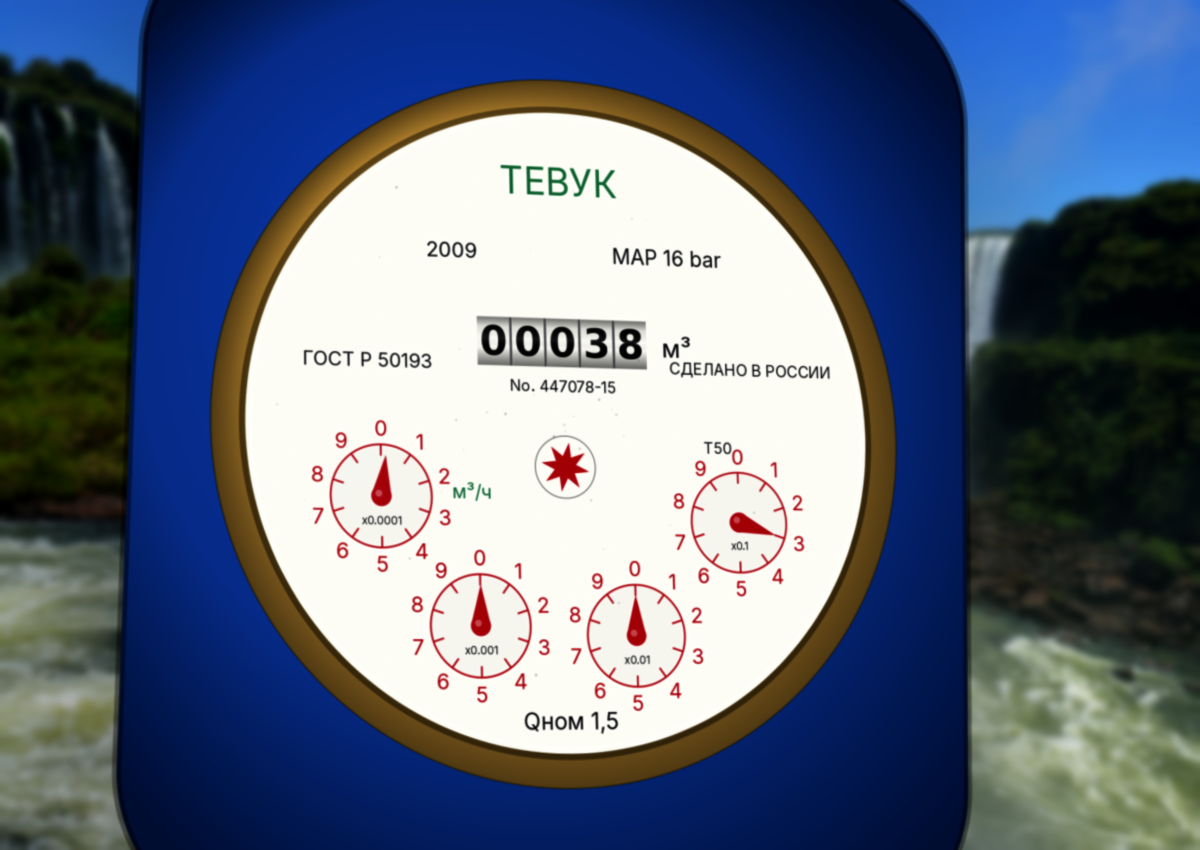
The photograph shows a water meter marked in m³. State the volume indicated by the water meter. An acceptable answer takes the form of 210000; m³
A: 38.3000; m³
